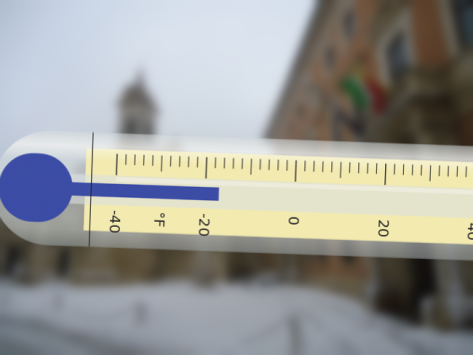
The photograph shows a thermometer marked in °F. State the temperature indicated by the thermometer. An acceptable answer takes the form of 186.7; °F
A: -17; °F
